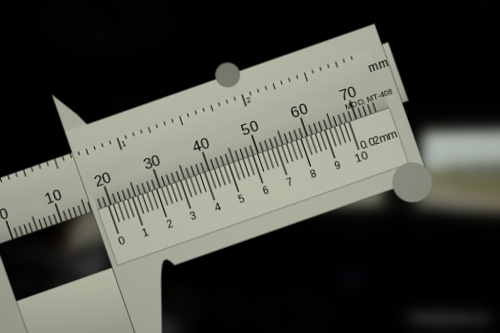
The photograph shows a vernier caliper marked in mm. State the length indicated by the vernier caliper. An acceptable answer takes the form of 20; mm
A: 19.5; mm
